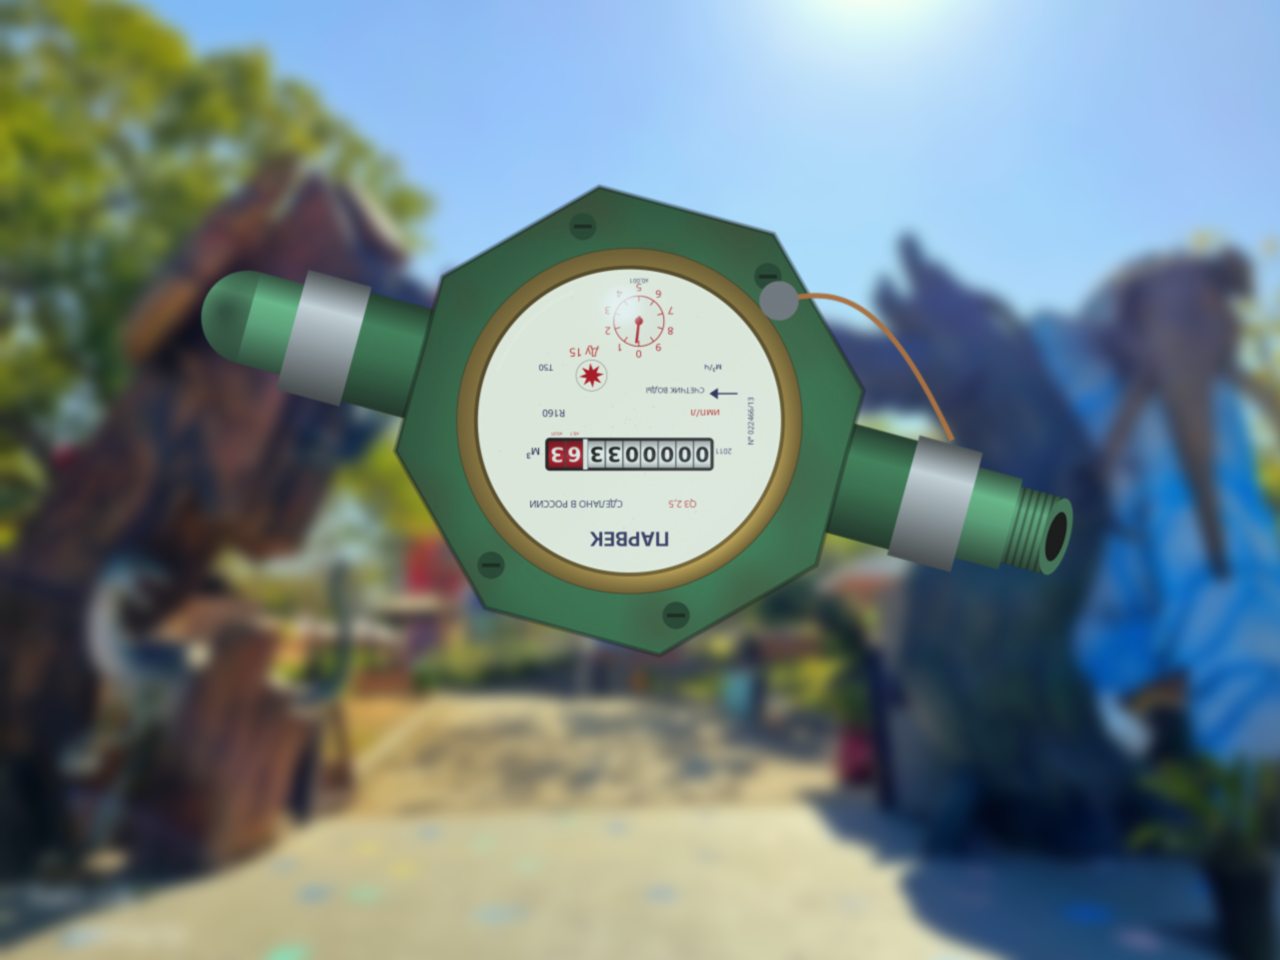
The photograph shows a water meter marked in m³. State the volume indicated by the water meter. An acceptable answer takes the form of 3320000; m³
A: 33.630; m³
